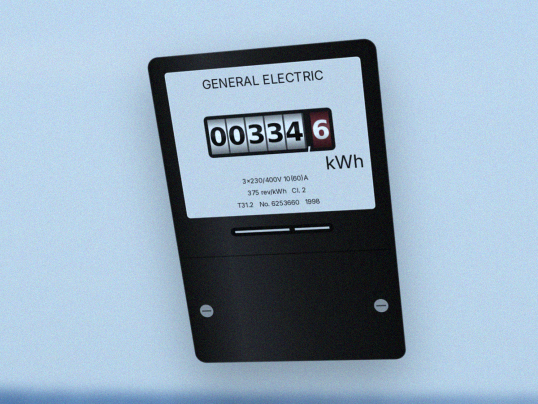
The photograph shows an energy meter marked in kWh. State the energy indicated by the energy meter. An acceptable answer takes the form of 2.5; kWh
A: 334.6; kWh
